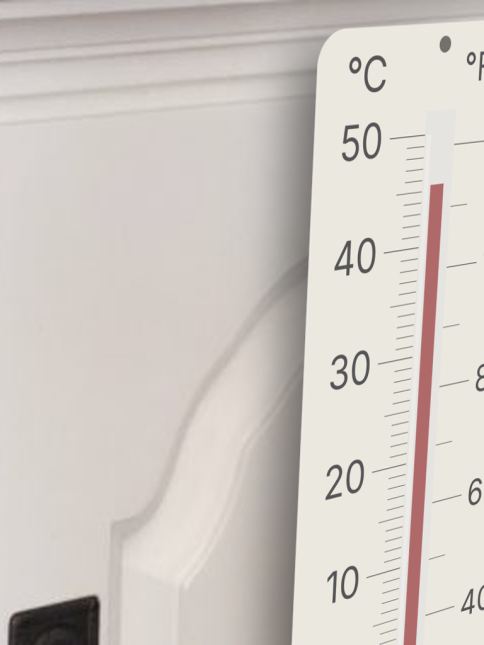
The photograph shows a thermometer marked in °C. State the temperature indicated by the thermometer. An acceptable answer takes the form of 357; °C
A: 45.5; °C
